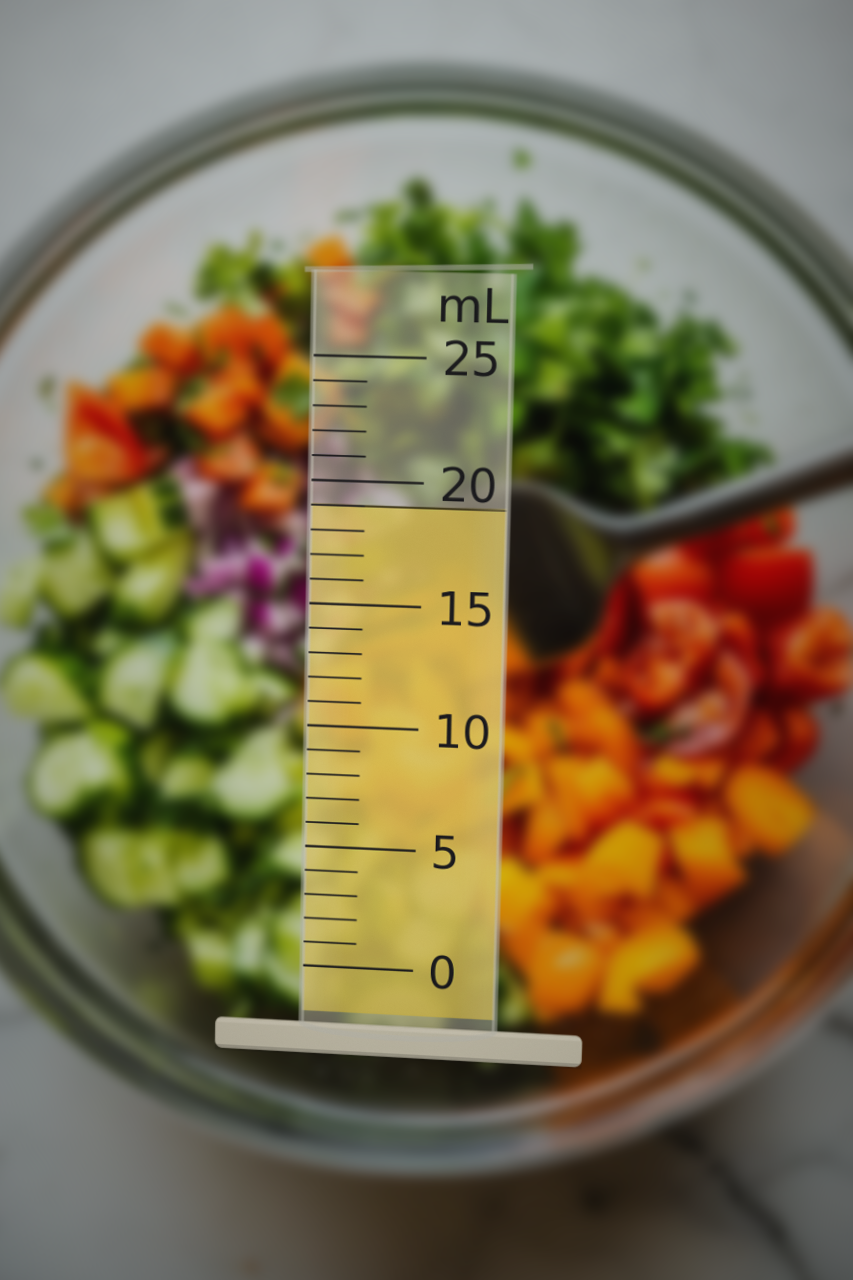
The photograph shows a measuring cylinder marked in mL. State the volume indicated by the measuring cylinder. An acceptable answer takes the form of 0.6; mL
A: 19; mL
